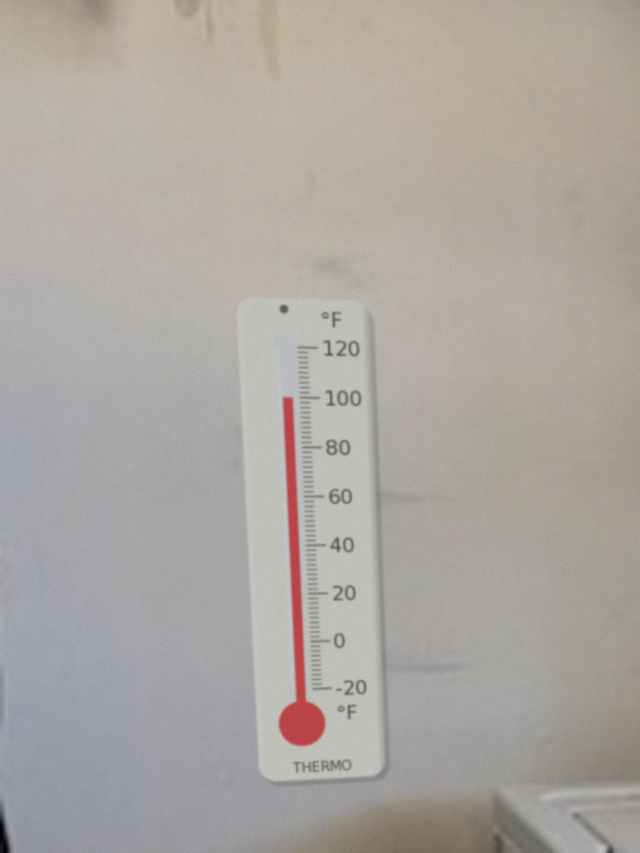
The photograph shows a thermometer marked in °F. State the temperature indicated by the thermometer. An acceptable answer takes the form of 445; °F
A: 100; °F
